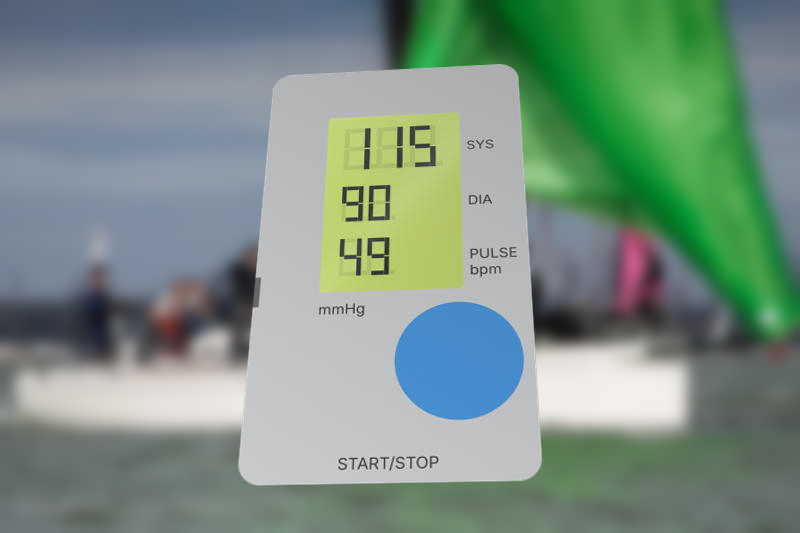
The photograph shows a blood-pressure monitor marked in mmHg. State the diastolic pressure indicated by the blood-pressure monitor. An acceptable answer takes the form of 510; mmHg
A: 90; mmHg
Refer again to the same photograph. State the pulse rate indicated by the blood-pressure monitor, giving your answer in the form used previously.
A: 49; bpm
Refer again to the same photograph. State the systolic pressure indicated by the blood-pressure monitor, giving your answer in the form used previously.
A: 115; mmHg
